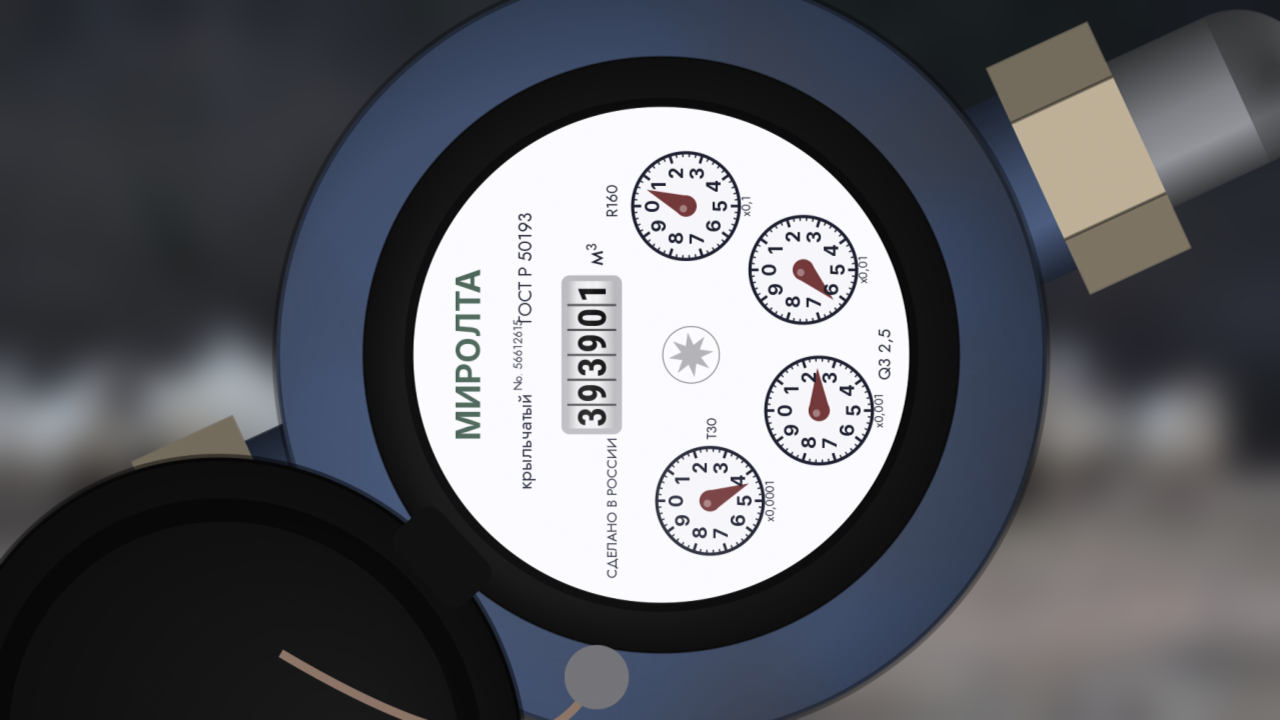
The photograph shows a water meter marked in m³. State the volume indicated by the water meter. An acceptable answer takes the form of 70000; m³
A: 393901.0624; m³
